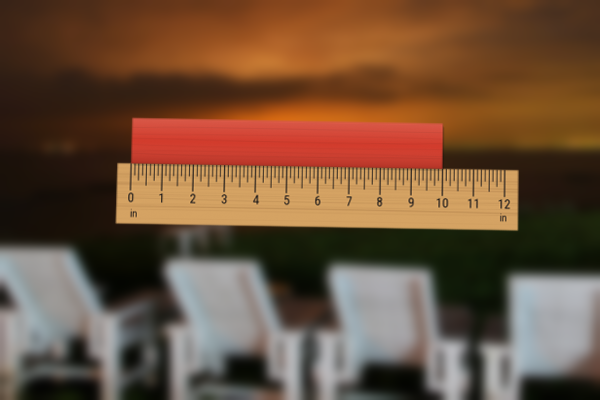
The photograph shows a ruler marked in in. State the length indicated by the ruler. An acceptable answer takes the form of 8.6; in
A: 10; in
